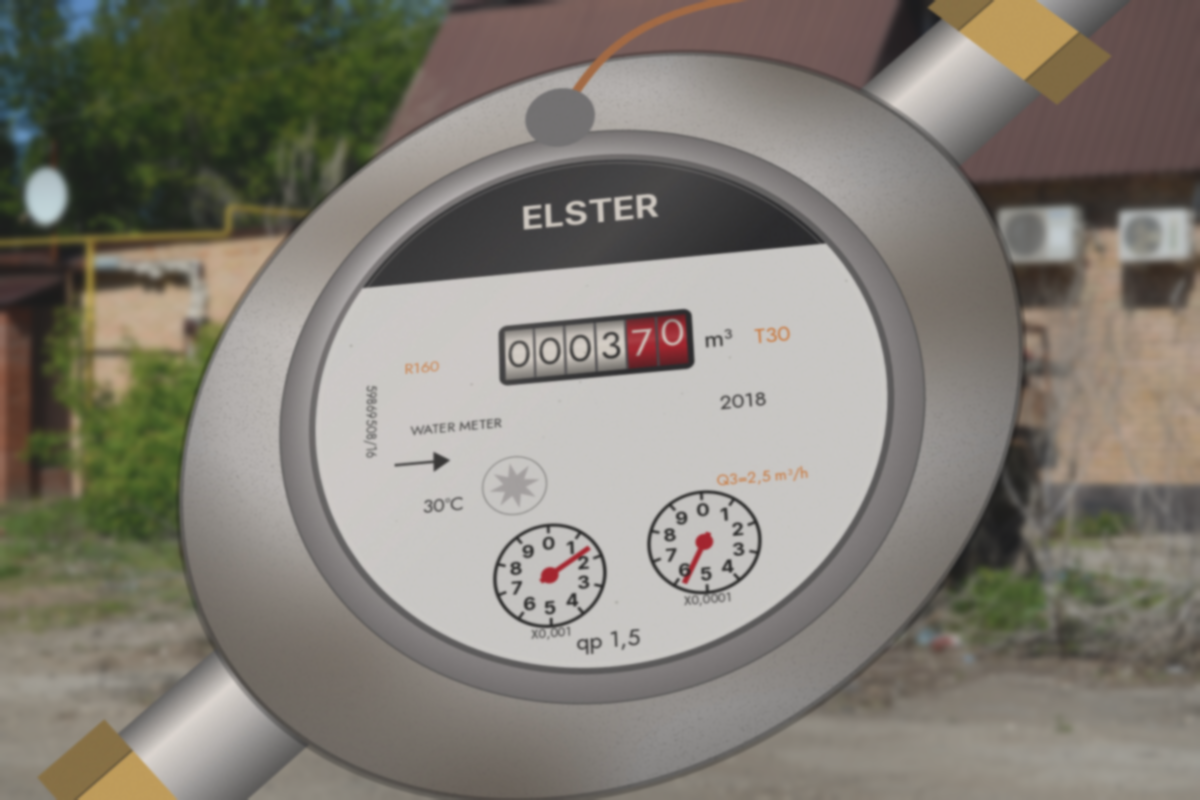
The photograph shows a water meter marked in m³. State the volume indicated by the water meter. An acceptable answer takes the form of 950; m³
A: 3.7015; m³
